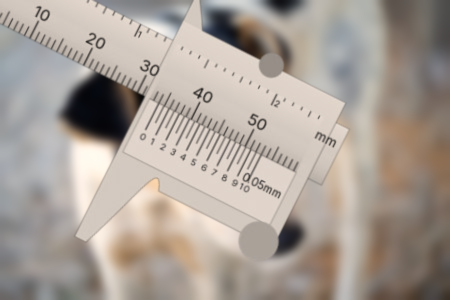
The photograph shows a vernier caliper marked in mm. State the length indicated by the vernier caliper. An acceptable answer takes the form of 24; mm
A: 34.0; mm
